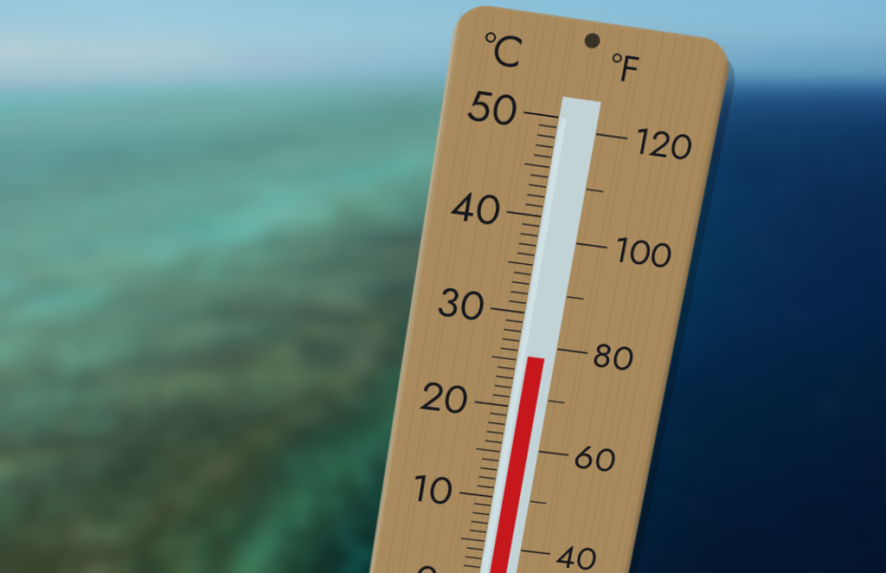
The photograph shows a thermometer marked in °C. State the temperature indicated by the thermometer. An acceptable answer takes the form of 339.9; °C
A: 25.5; °C
